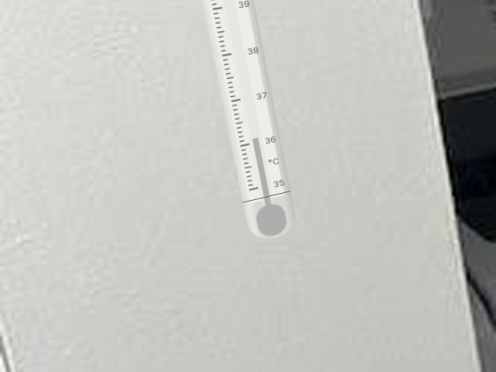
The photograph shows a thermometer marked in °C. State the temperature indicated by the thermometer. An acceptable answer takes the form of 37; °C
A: 36.1; °C
